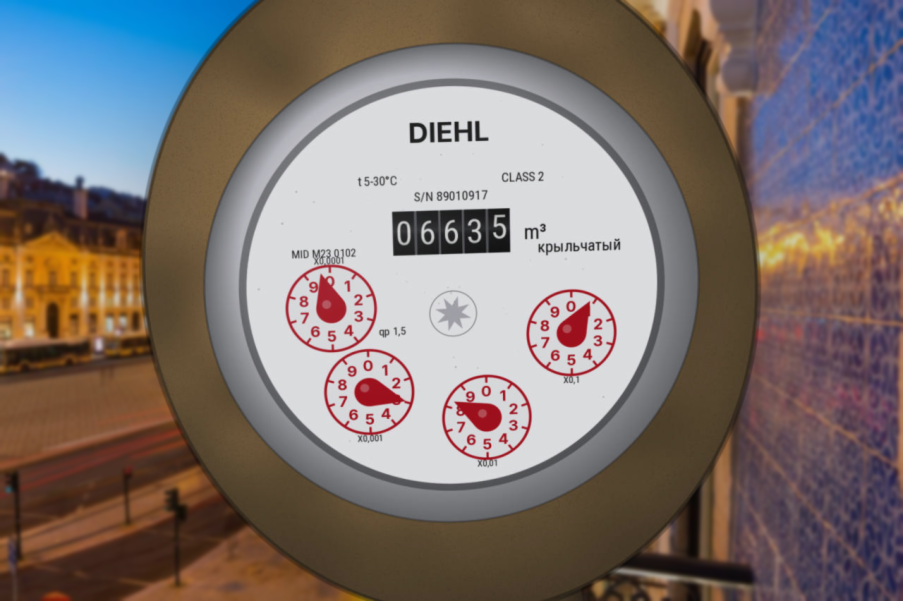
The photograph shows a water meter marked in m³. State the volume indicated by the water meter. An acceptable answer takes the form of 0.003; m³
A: 6635.0829; m³
